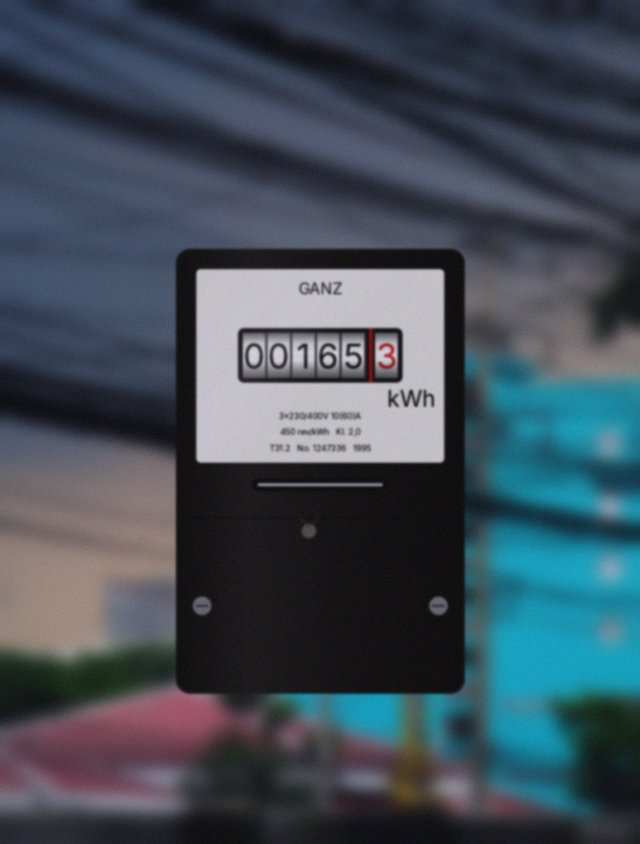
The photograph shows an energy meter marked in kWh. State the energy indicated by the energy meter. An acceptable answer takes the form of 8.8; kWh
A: 165.3; kWh
